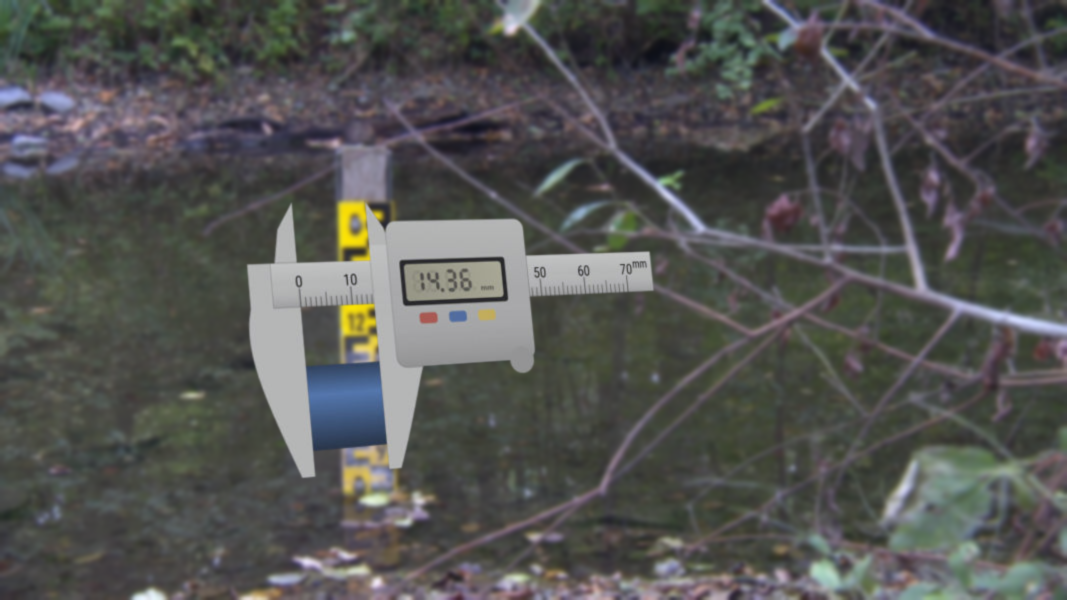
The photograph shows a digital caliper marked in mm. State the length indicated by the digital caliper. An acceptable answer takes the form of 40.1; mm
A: 14.36; mm
